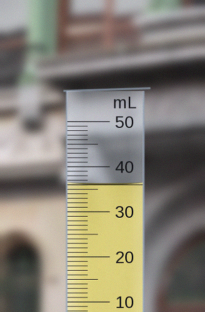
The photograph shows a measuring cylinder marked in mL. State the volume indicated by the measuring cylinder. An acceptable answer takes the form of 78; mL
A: 36; mL
